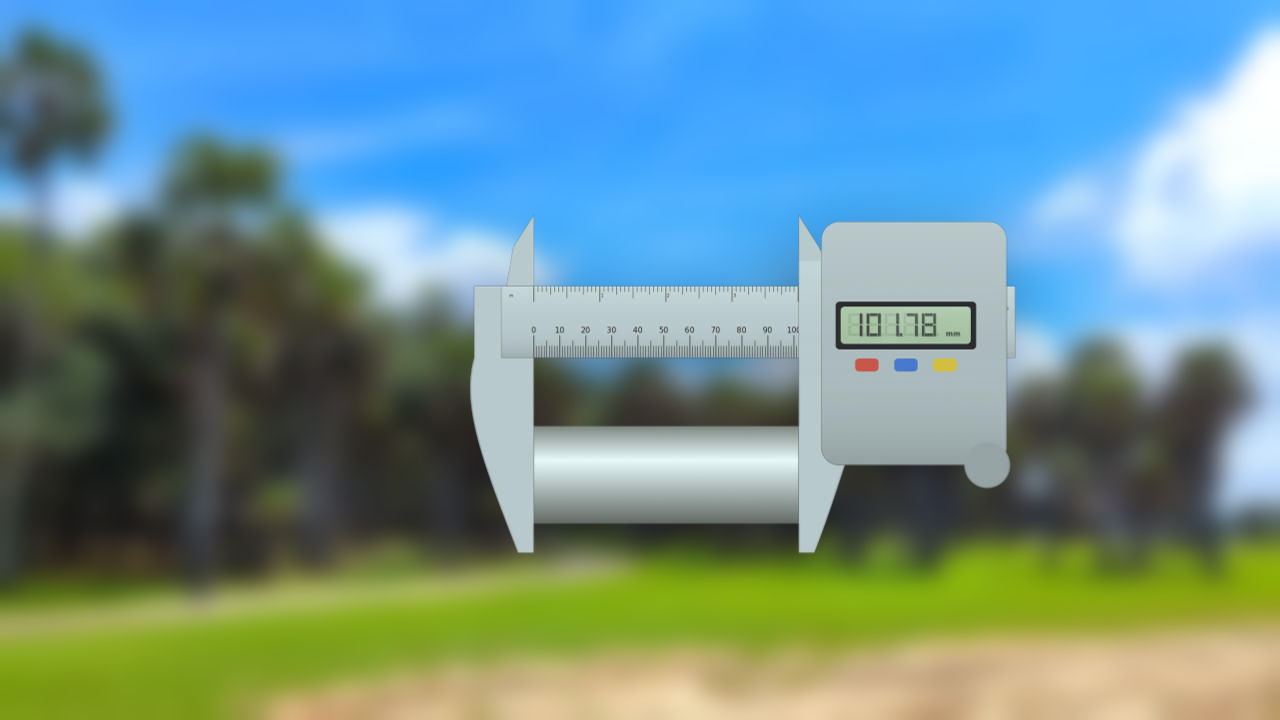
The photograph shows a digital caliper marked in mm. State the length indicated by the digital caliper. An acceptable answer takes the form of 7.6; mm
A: 101.78; mm
